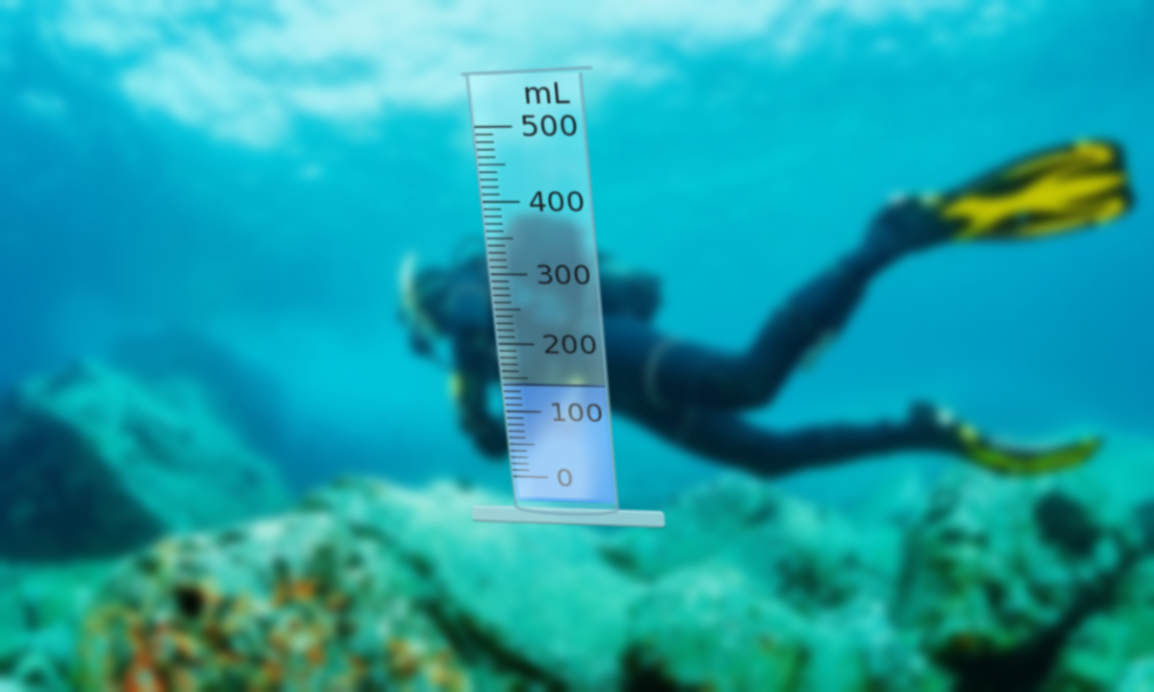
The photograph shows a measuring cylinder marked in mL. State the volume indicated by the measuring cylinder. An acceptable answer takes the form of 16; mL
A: 140; mL
